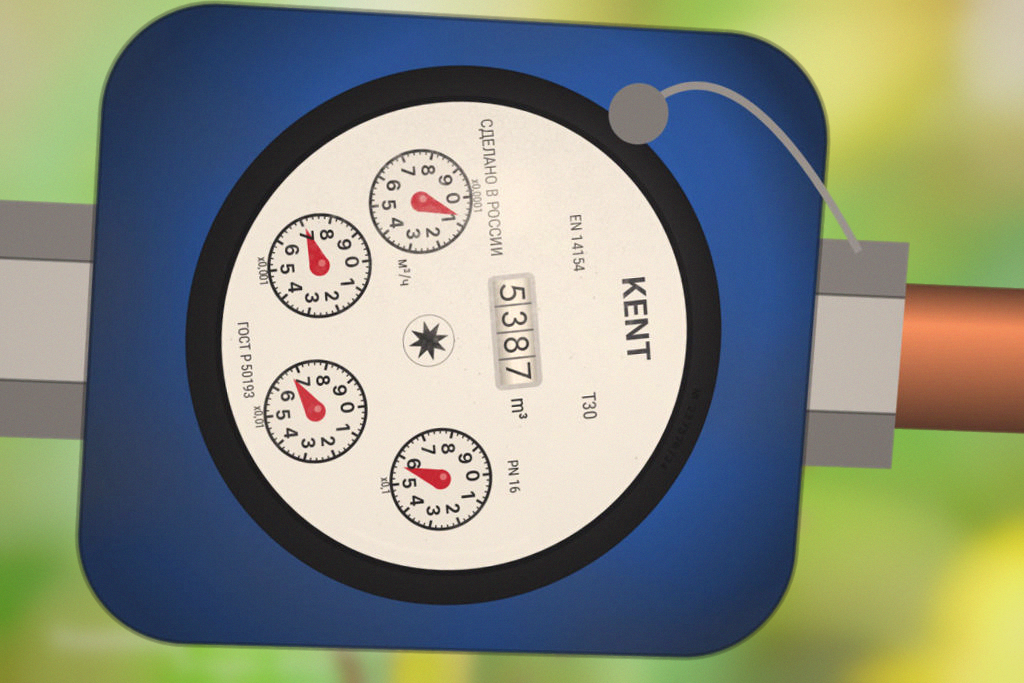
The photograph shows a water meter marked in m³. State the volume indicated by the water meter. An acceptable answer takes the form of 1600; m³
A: 5387.5670; m³
